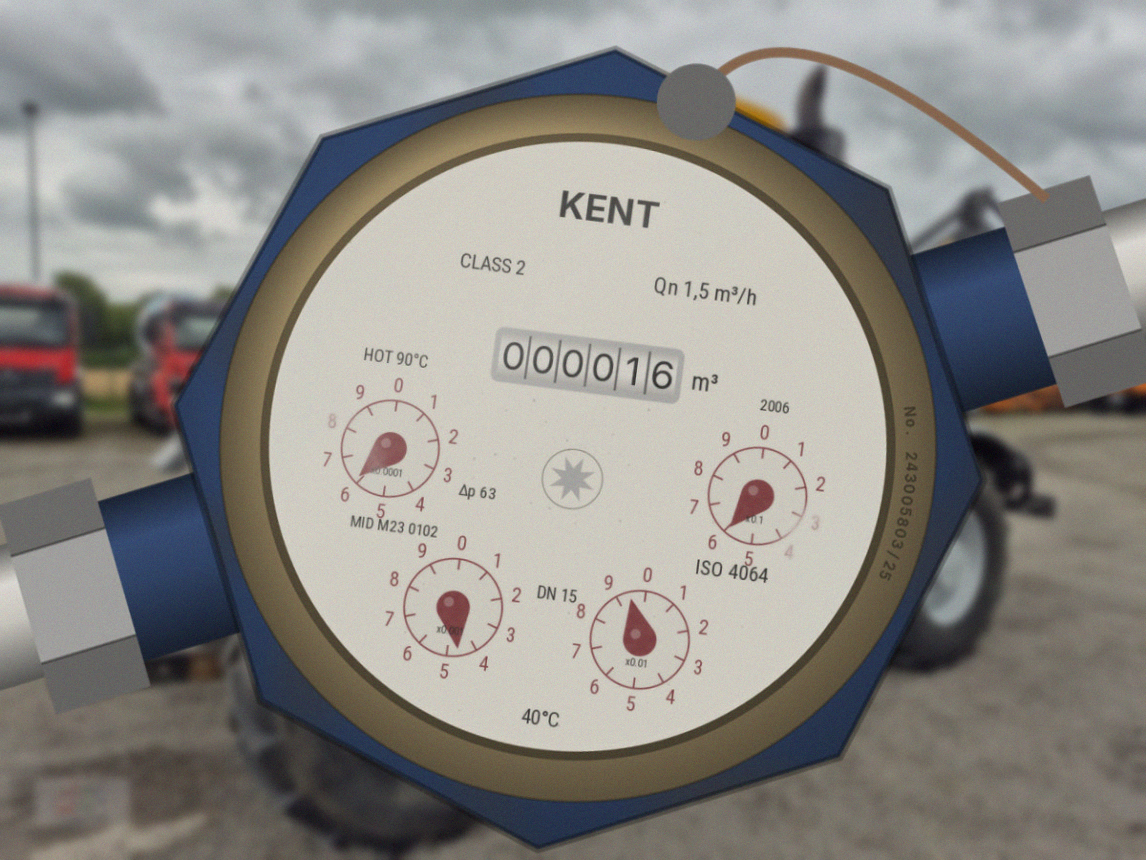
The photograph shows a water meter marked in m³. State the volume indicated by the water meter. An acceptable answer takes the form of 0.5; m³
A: 16.5946; m³
